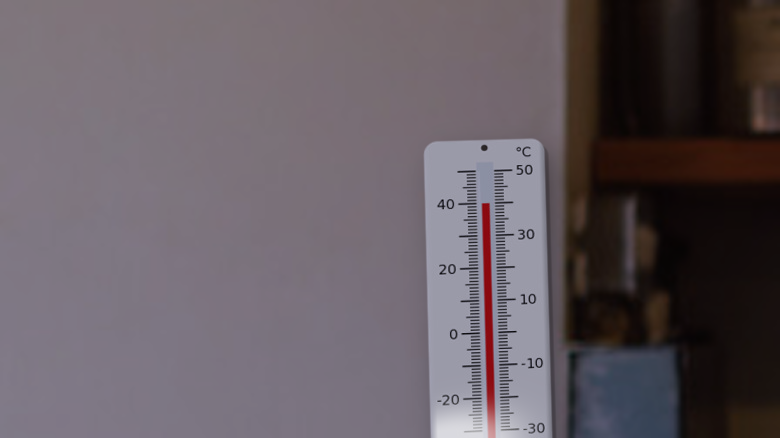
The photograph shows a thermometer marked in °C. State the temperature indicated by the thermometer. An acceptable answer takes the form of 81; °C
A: 40; °C
